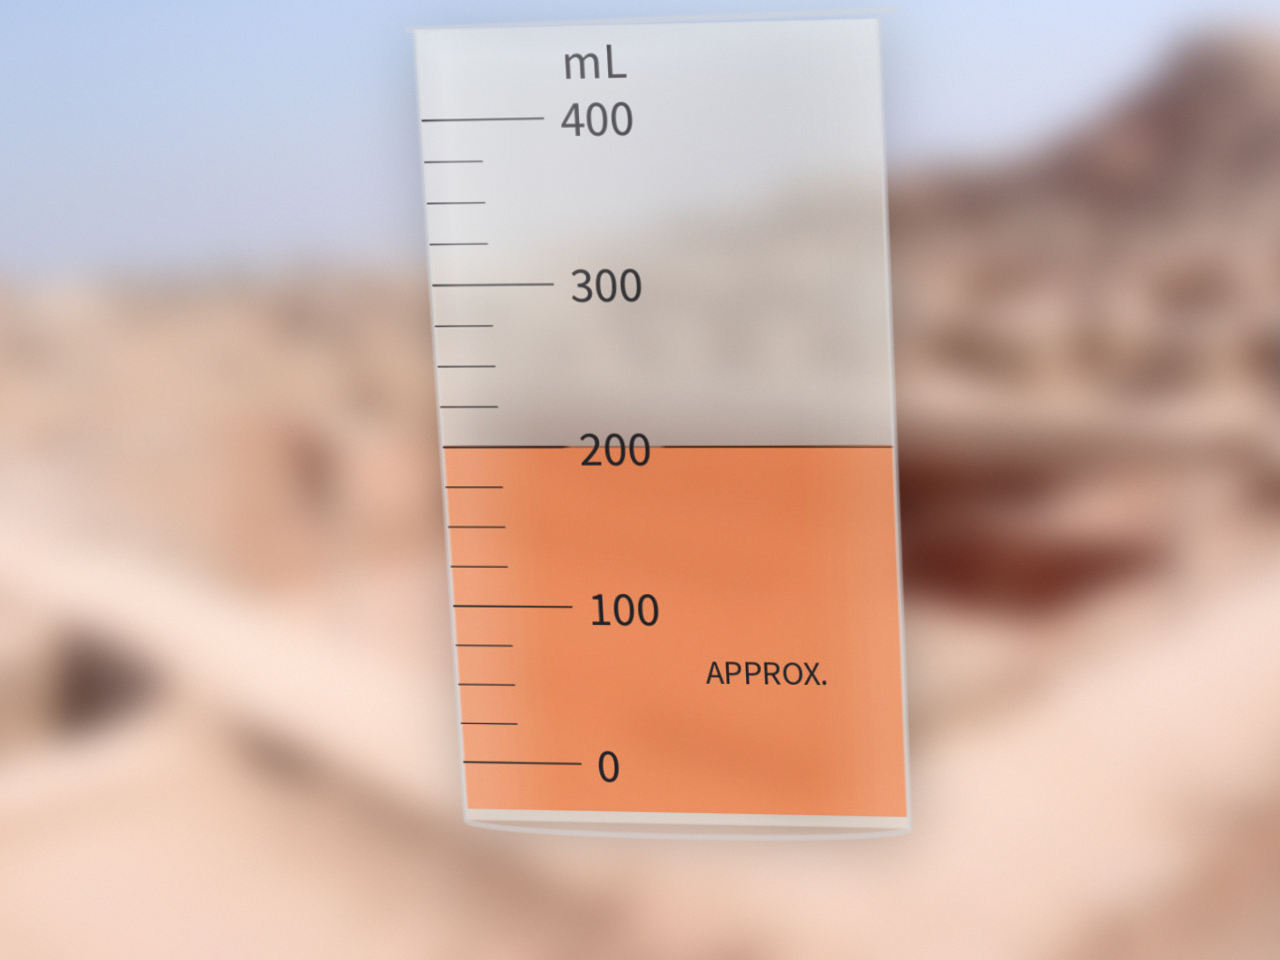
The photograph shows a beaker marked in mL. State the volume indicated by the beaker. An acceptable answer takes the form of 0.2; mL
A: 200; mL
